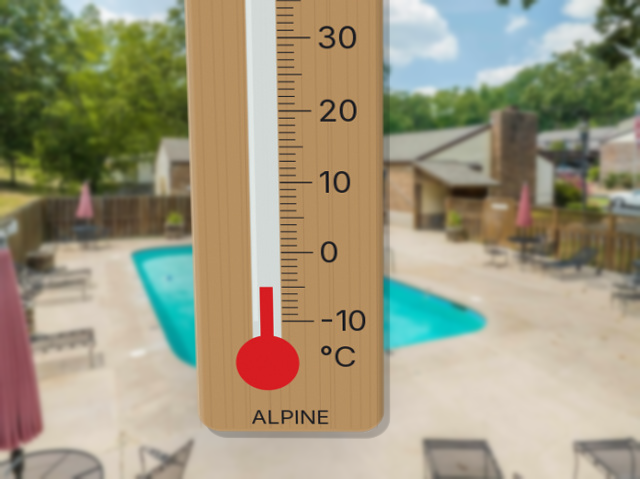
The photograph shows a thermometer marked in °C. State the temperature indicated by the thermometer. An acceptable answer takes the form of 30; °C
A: -5; °C
